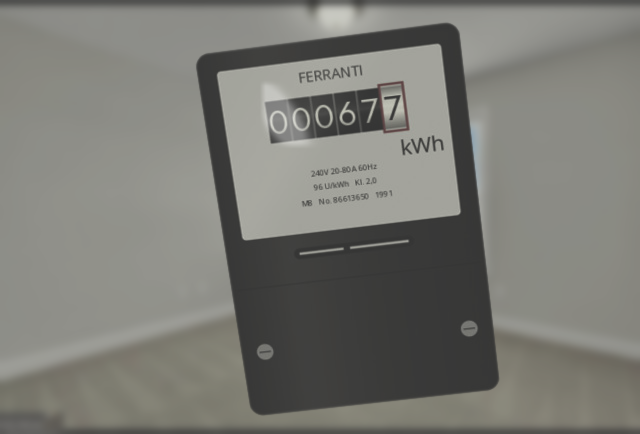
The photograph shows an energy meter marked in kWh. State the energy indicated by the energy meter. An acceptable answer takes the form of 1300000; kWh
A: 67.7; kWh
